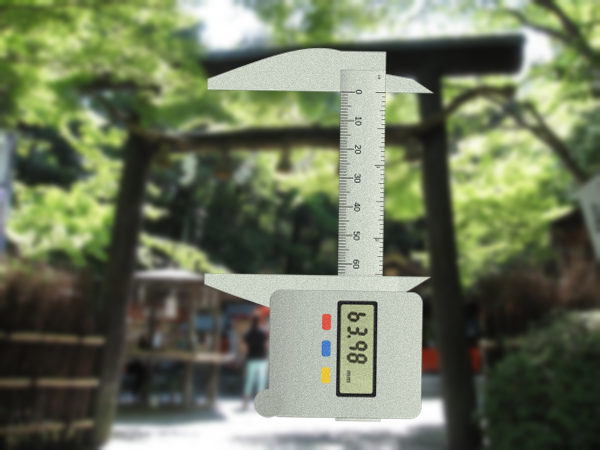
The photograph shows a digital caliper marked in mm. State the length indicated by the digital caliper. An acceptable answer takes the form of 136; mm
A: 63.98; mm
